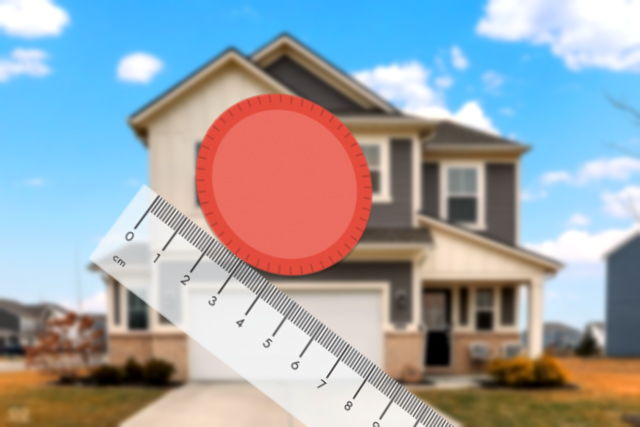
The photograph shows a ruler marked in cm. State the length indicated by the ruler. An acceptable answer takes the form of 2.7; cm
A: 5.5; cm
